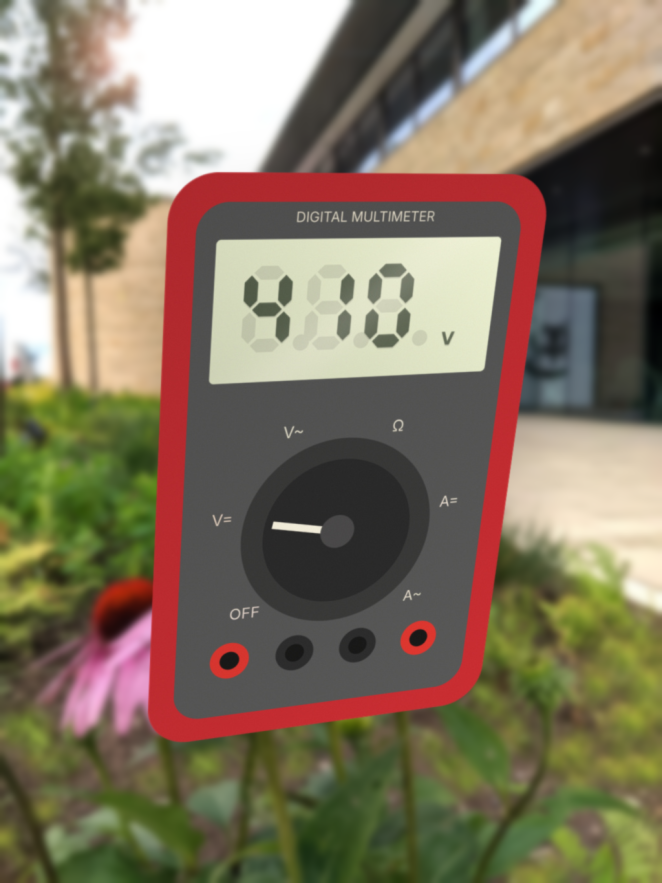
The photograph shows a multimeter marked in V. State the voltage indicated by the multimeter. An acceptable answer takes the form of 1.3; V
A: 410; V
